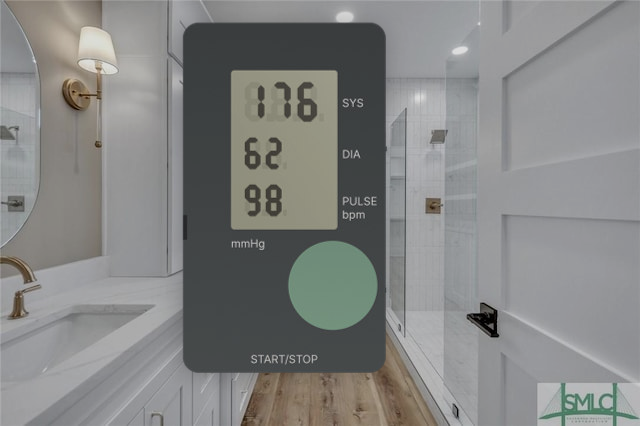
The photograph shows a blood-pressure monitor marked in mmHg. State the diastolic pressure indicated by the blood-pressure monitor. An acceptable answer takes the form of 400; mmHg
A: 62; mmHg
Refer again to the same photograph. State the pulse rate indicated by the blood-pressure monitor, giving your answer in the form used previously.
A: 98; bpm
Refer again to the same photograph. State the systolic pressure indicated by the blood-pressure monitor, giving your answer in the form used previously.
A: 176; mmHg
